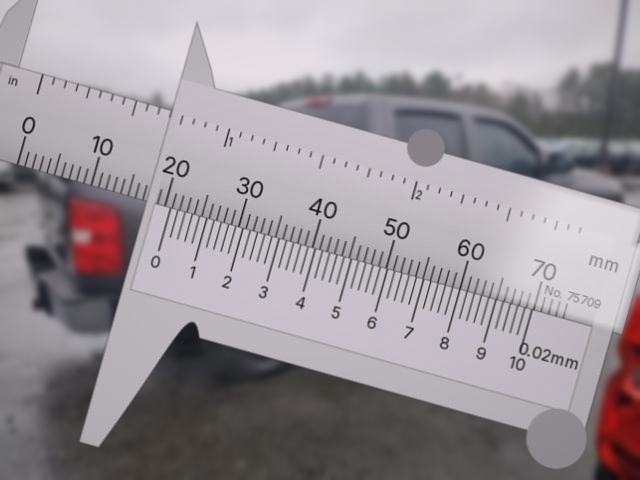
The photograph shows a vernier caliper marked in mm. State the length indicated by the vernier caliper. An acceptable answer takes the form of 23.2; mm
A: 20.8; mm
